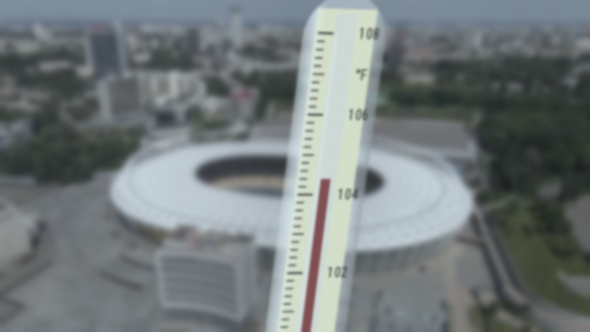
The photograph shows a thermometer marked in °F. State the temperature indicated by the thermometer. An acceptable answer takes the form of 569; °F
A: 104.4; °F
